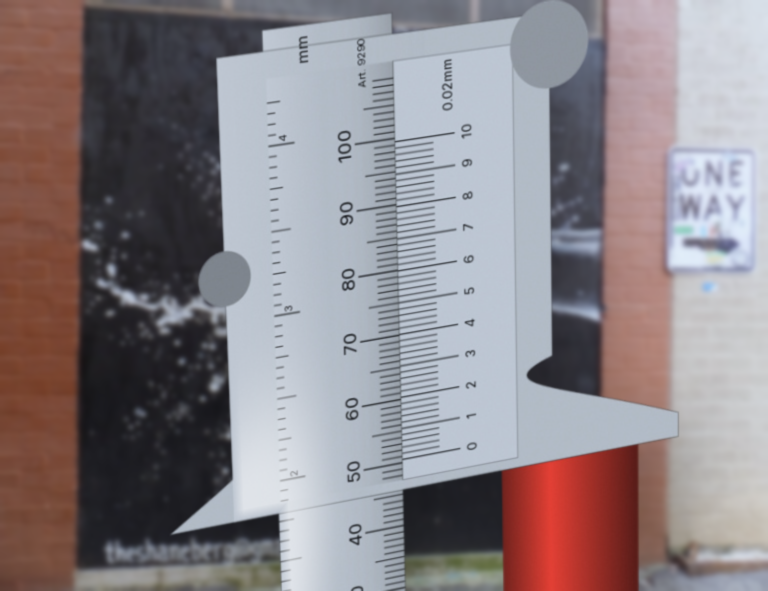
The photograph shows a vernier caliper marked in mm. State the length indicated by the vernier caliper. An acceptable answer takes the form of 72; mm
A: 50.5; mm
